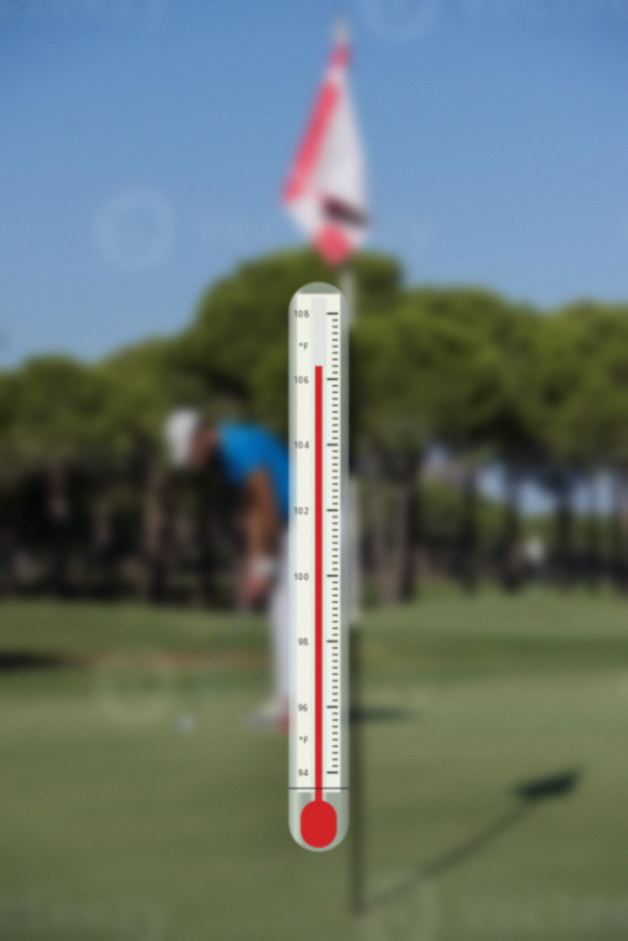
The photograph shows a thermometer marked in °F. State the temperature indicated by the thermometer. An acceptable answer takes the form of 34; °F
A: 106.4; °F
